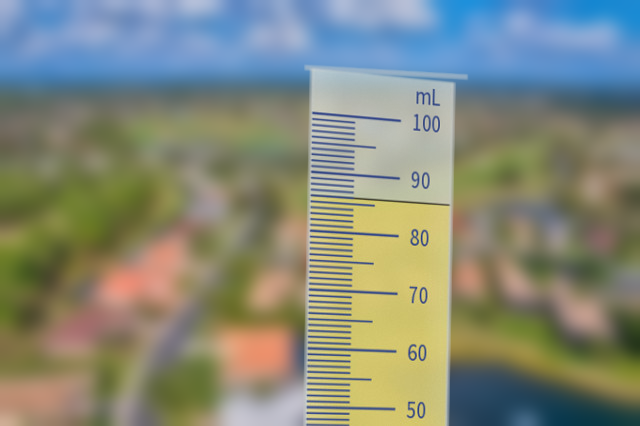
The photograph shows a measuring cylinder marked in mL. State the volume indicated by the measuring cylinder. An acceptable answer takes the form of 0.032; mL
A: 86; mL
